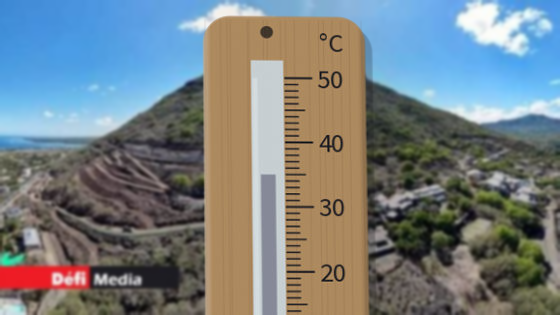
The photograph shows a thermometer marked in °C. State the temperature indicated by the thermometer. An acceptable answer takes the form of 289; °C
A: 35; °C
